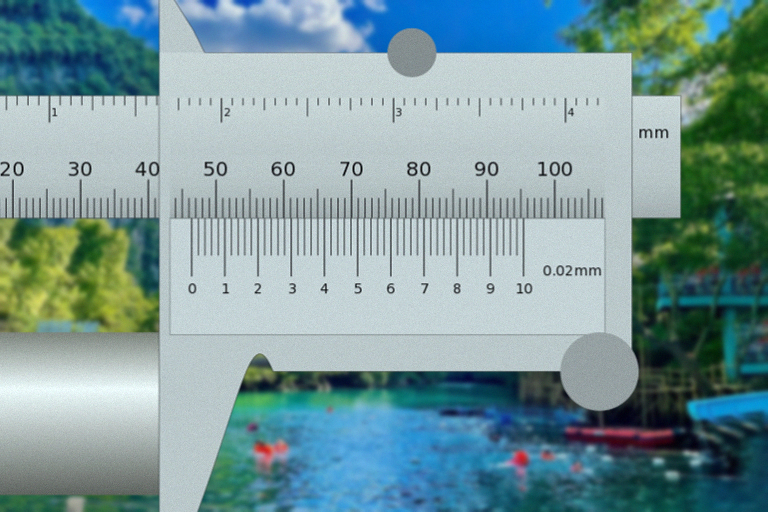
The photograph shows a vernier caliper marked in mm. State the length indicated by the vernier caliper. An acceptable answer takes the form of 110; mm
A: 46.4; mm
